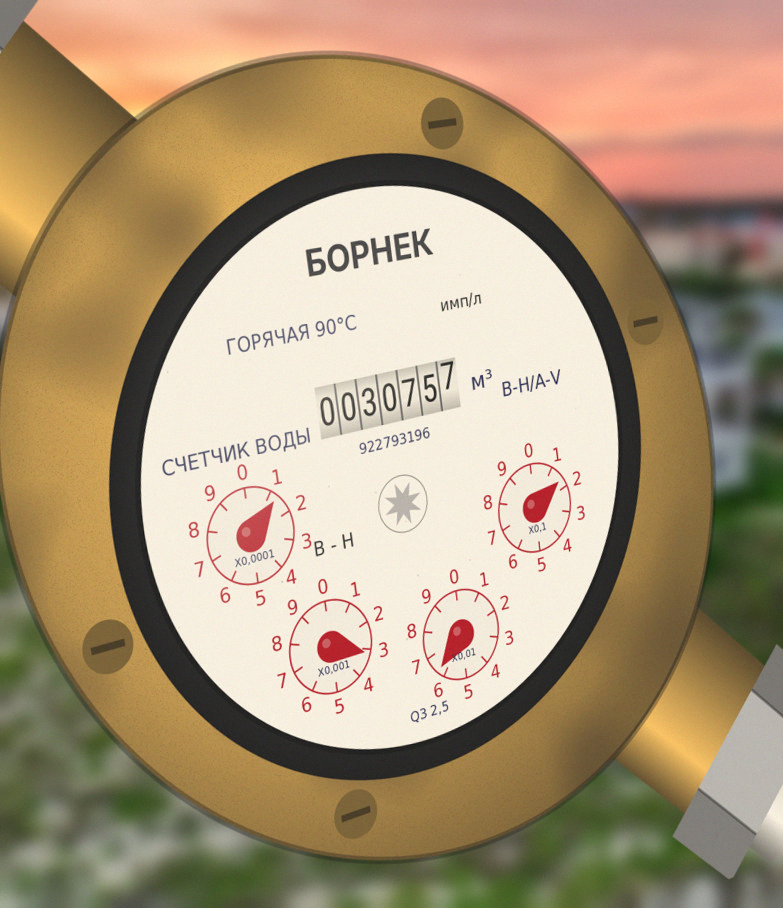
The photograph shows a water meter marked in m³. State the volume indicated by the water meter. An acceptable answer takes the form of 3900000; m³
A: 30757.1631; m³
